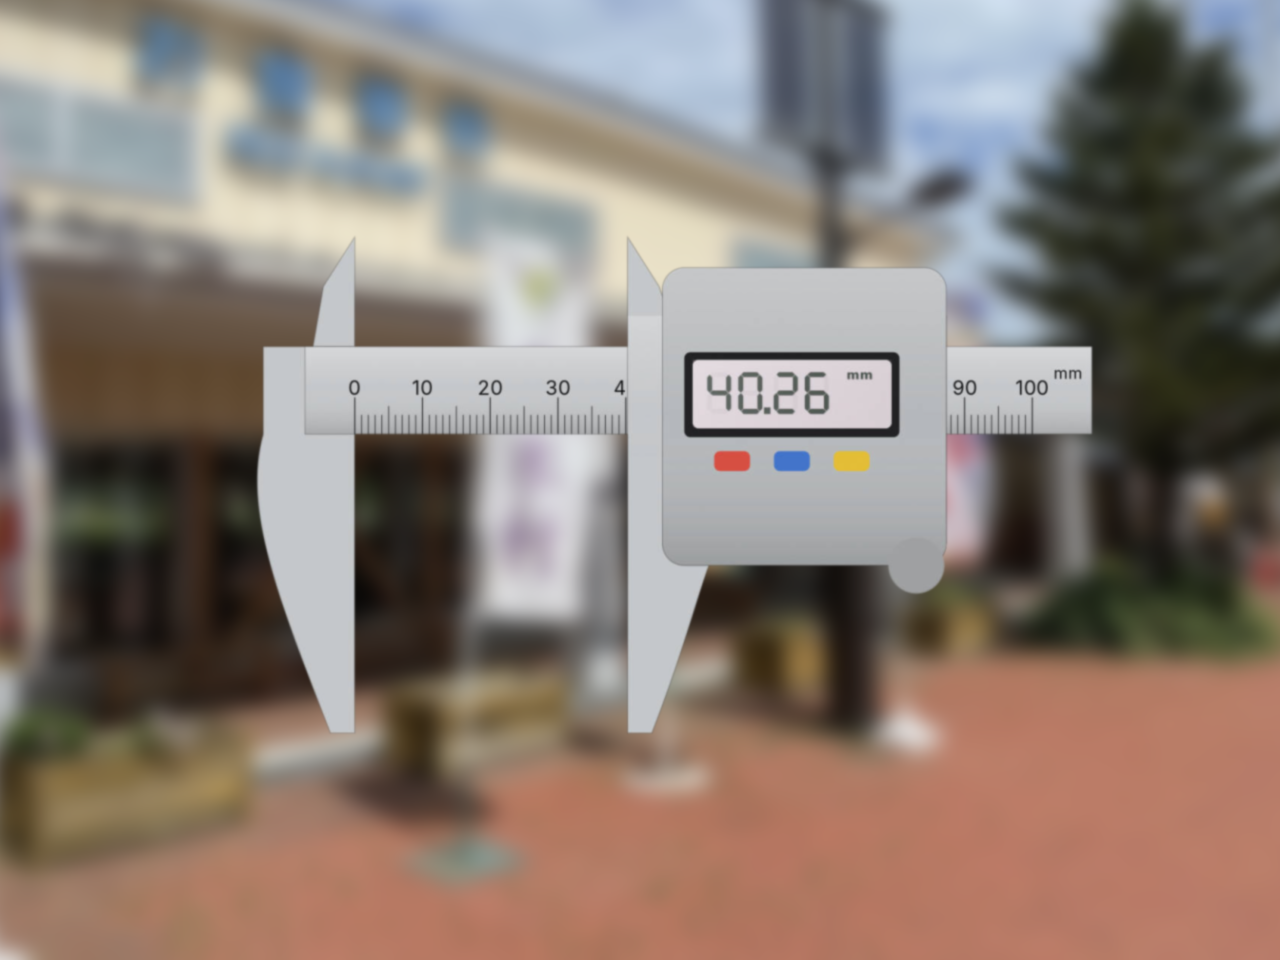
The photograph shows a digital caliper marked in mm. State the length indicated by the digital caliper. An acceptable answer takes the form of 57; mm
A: 40.26; mm
